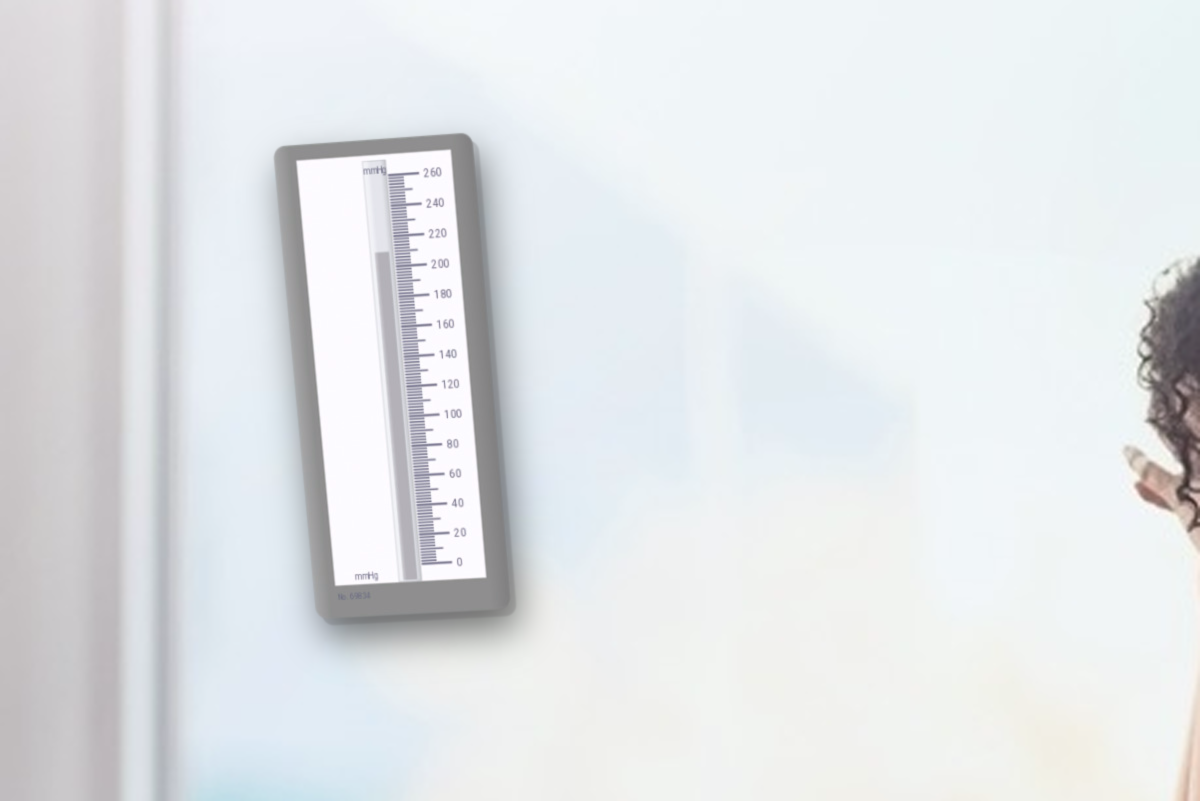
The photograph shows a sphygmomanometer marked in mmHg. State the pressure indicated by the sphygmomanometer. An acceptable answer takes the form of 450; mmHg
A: 210; mmHg
